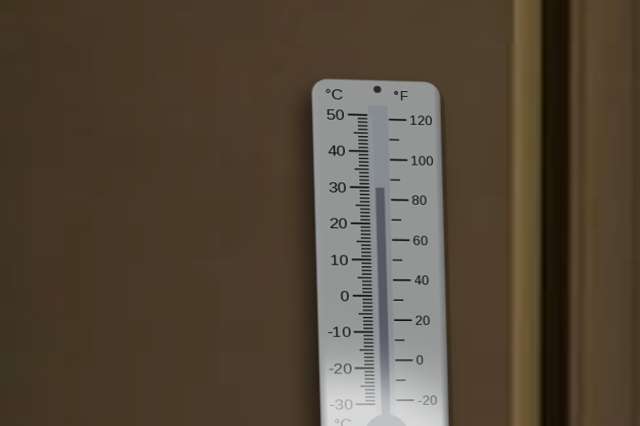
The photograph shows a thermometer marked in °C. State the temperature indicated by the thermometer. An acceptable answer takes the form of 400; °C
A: 30; °C
